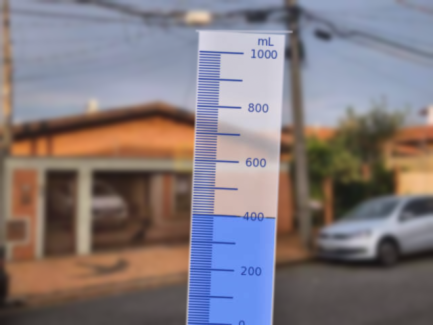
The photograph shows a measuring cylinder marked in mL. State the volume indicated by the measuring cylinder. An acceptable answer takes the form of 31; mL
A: 400; mL
